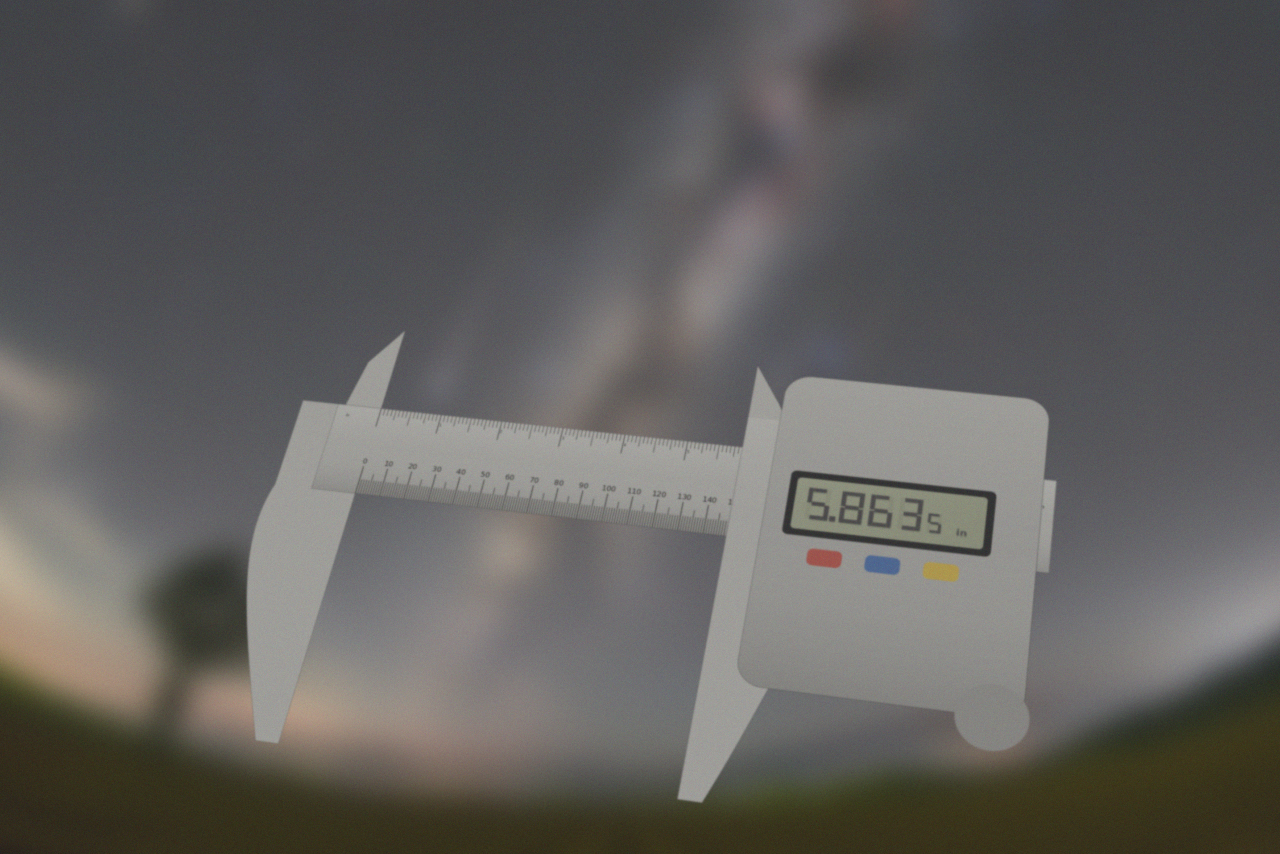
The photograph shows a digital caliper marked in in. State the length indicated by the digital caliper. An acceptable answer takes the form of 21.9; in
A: 5.8635; in
